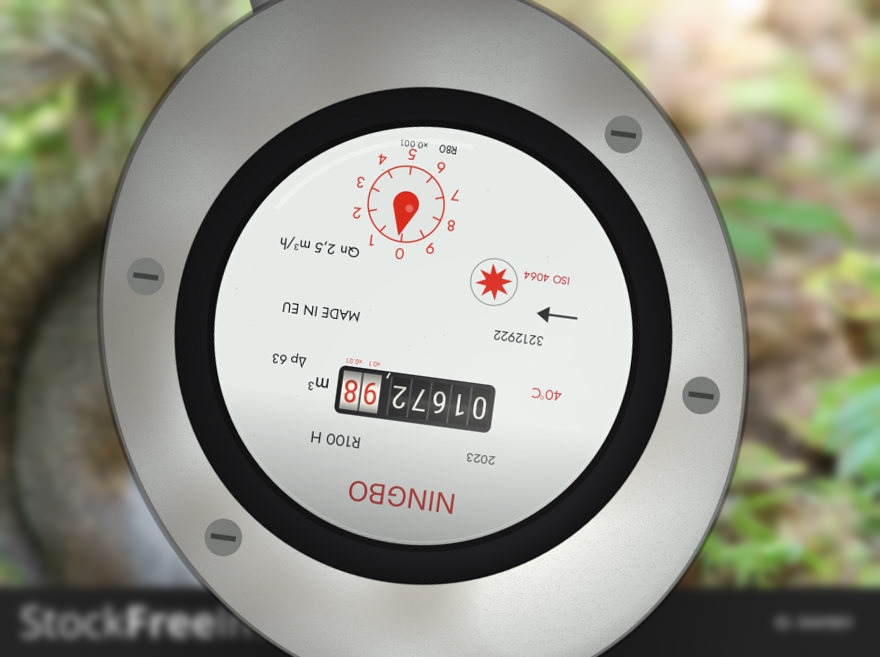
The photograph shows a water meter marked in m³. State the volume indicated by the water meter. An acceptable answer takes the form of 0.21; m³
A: 1672.980; m³
